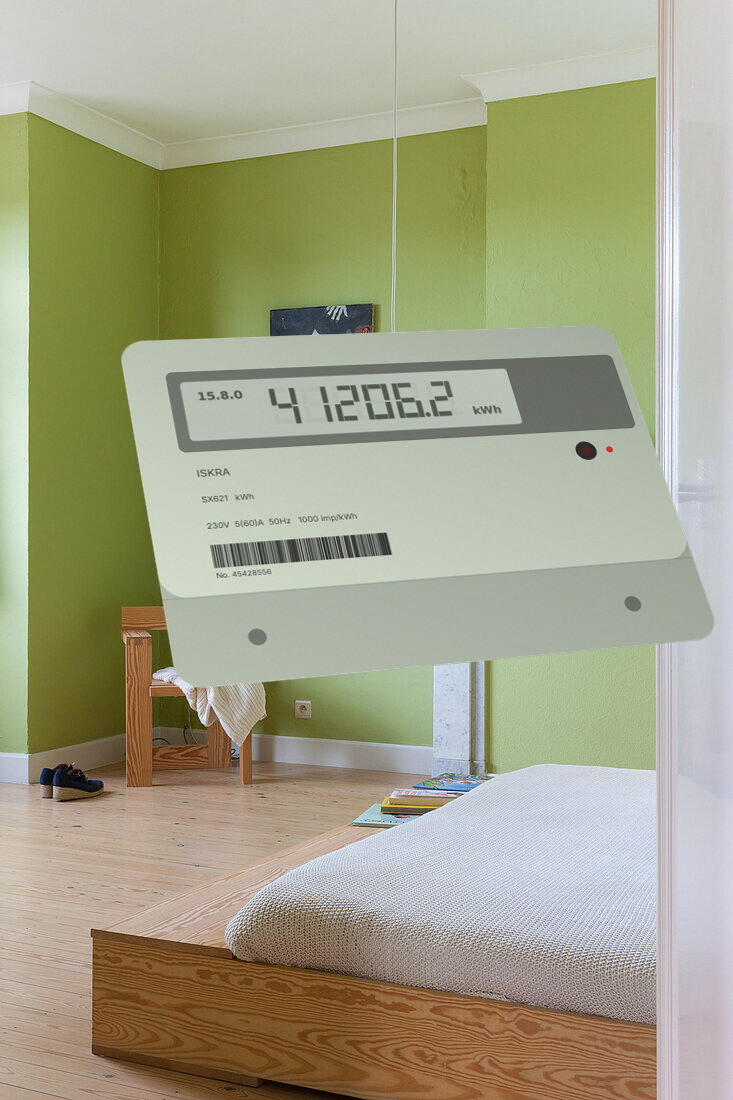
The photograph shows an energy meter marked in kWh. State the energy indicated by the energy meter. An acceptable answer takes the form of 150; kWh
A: 41206.2; kWh
